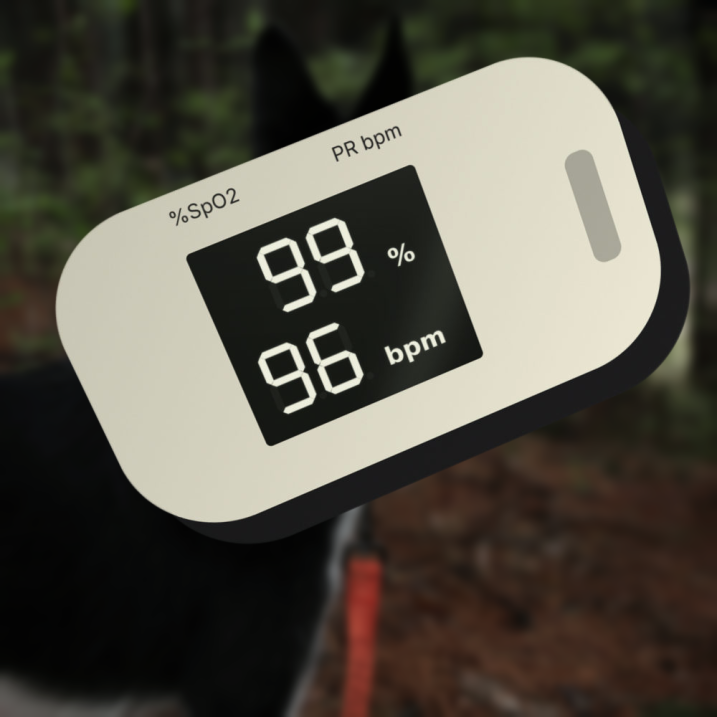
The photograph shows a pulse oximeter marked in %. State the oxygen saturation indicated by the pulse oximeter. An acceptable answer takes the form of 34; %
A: 99; %
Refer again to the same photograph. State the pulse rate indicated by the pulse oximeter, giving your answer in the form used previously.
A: 96; bpm
